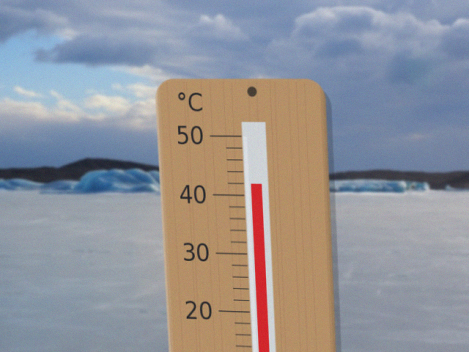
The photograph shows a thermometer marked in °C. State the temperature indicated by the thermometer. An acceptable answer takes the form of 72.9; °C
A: 42; °C
